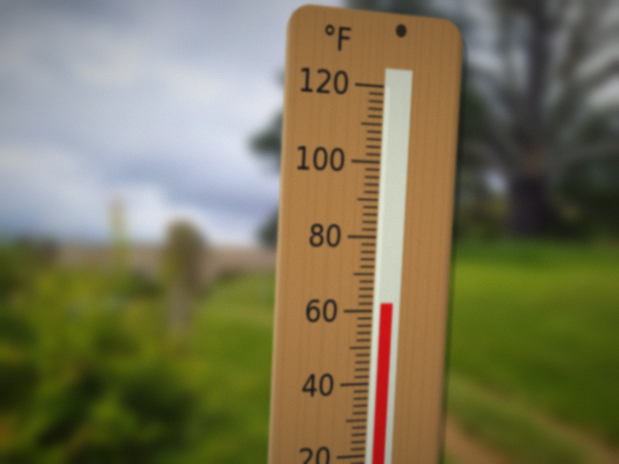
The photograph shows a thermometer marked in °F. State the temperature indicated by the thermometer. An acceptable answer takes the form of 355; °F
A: 62; °F
